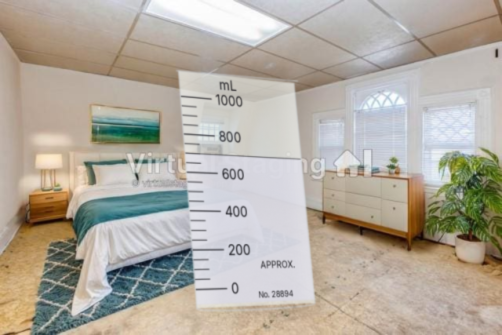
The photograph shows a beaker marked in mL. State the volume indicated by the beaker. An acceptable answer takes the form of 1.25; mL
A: 700; mL
